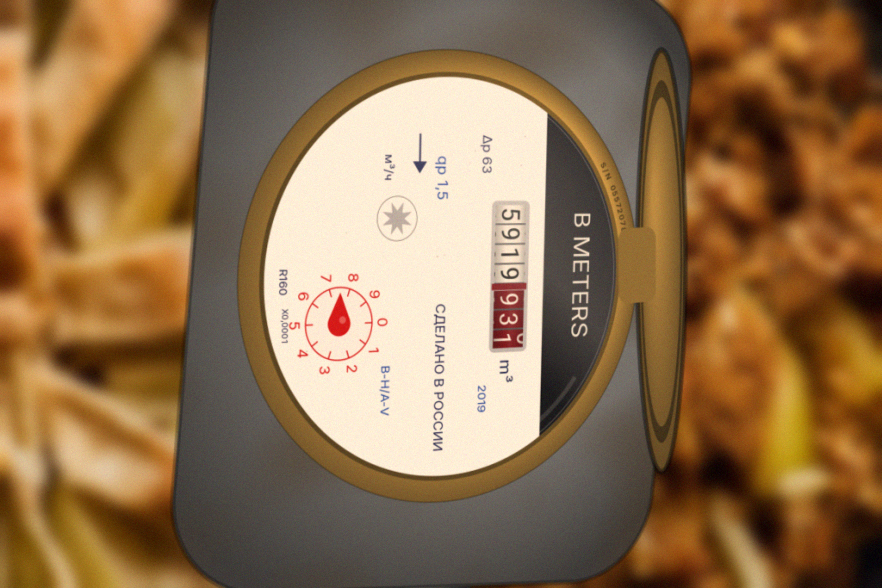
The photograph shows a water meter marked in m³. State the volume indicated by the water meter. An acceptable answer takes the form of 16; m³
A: 5919.9307; m³
